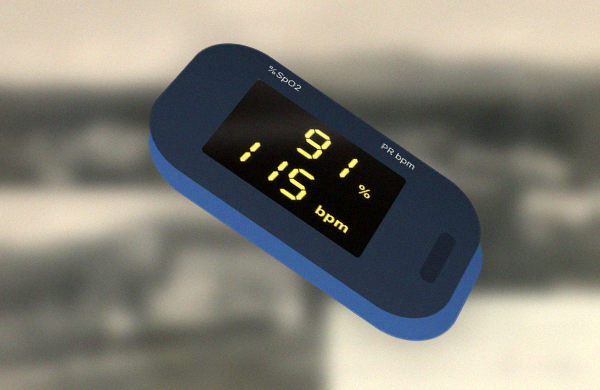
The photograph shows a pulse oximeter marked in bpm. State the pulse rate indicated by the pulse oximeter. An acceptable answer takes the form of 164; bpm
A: 115; bpm
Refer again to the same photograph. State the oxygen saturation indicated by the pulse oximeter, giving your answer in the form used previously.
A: 91; %
